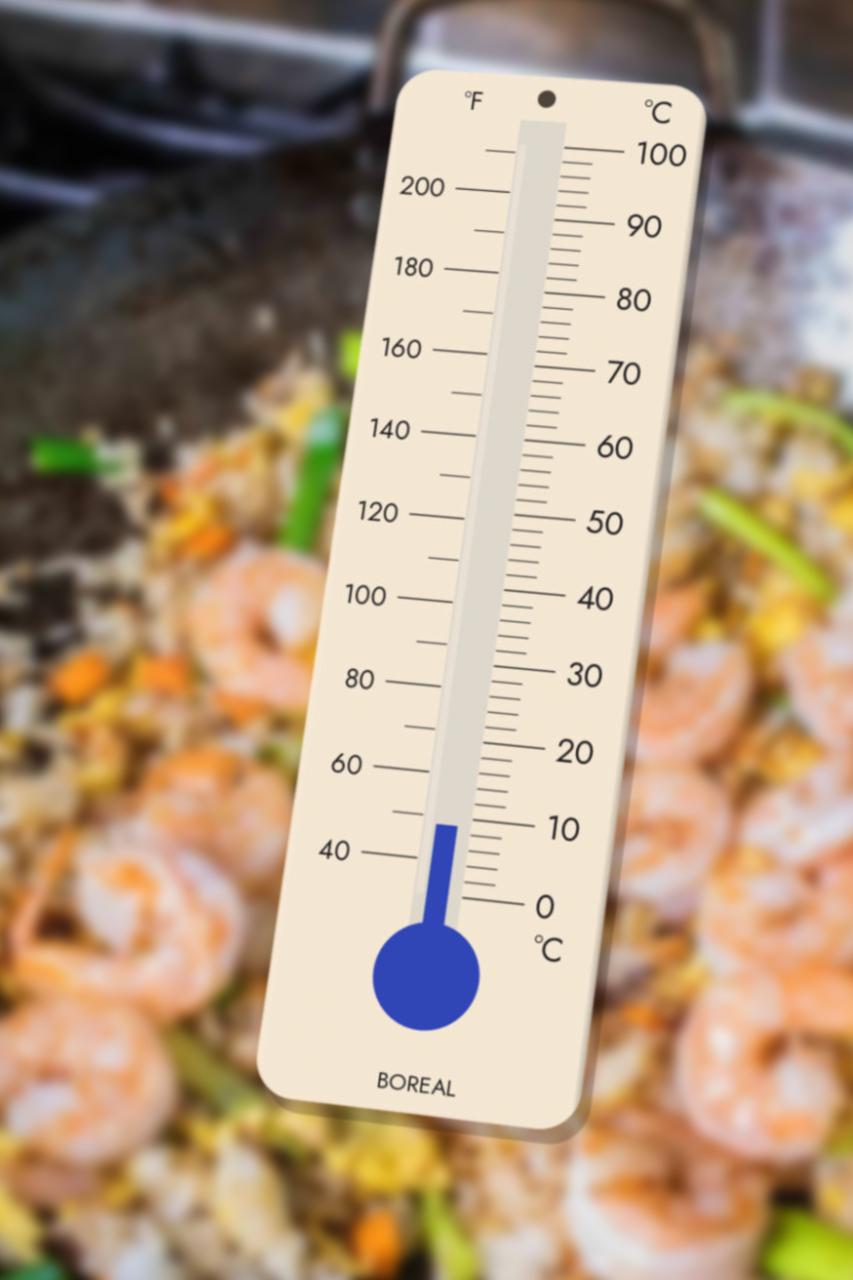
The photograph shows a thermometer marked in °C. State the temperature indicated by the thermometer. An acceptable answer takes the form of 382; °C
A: 9; °C
